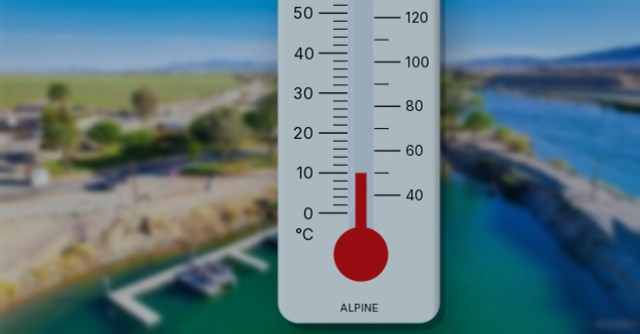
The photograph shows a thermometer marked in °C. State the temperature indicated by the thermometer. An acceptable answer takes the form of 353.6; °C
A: 10; °C
